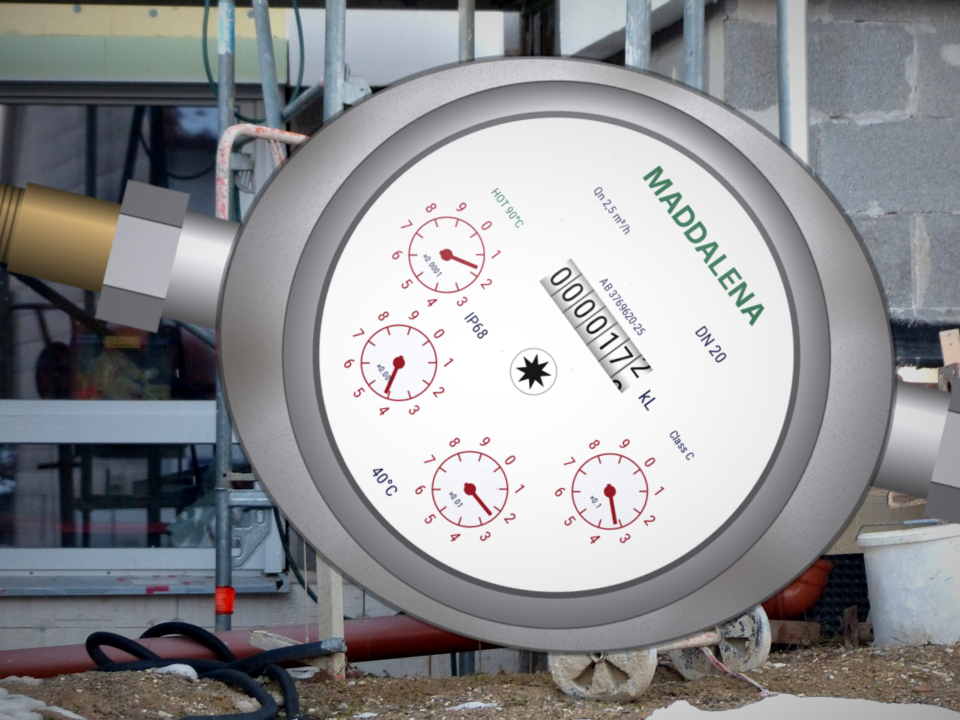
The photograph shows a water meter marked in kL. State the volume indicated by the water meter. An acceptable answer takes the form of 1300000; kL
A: 172.3241; kL
